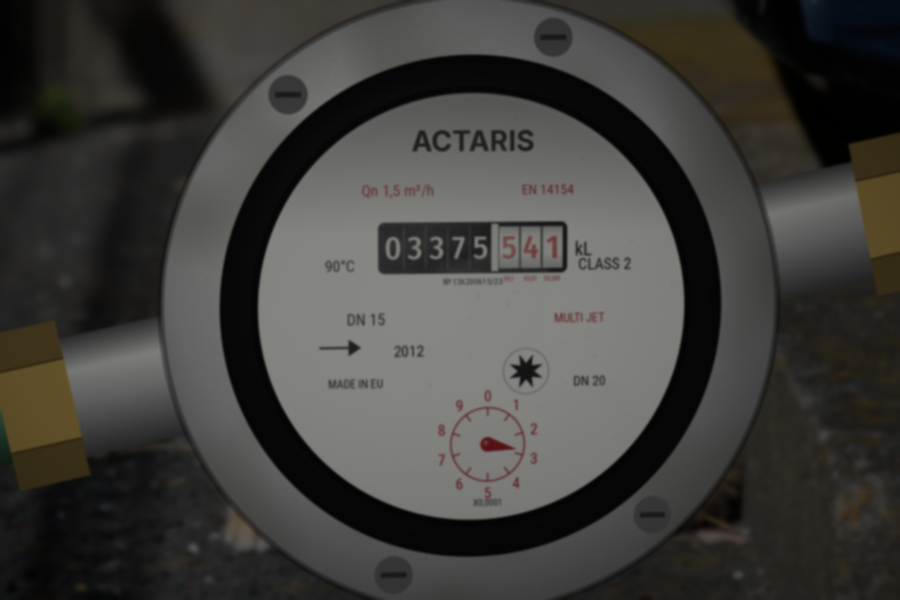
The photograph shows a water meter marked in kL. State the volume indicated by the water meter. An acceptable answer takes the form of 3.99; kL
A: 3375.5412; kL
